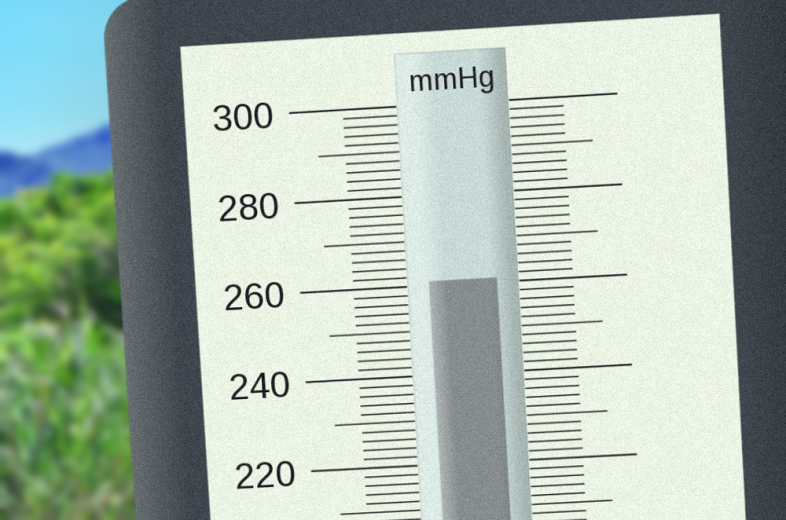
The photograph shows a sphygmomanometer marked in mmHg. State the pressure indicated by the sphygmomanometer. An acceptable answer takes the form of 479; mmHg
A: 261; mmHg
